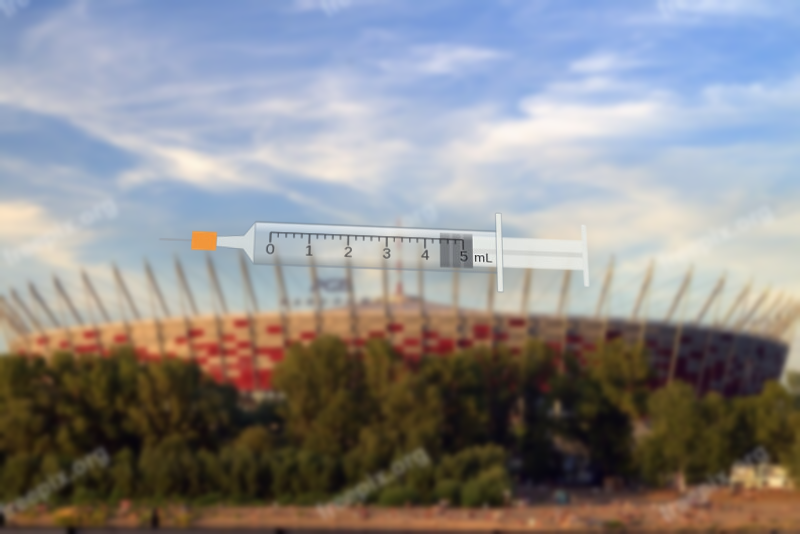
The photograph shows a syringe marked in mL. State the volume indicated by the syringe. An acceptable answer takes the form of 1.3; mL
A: 4.4; mL
